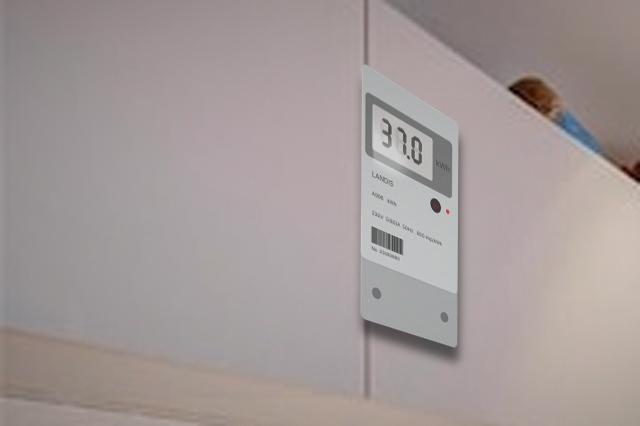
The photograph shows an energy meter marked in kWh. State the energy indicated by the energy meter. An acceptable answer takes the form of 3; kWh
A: 37.0; kWh
